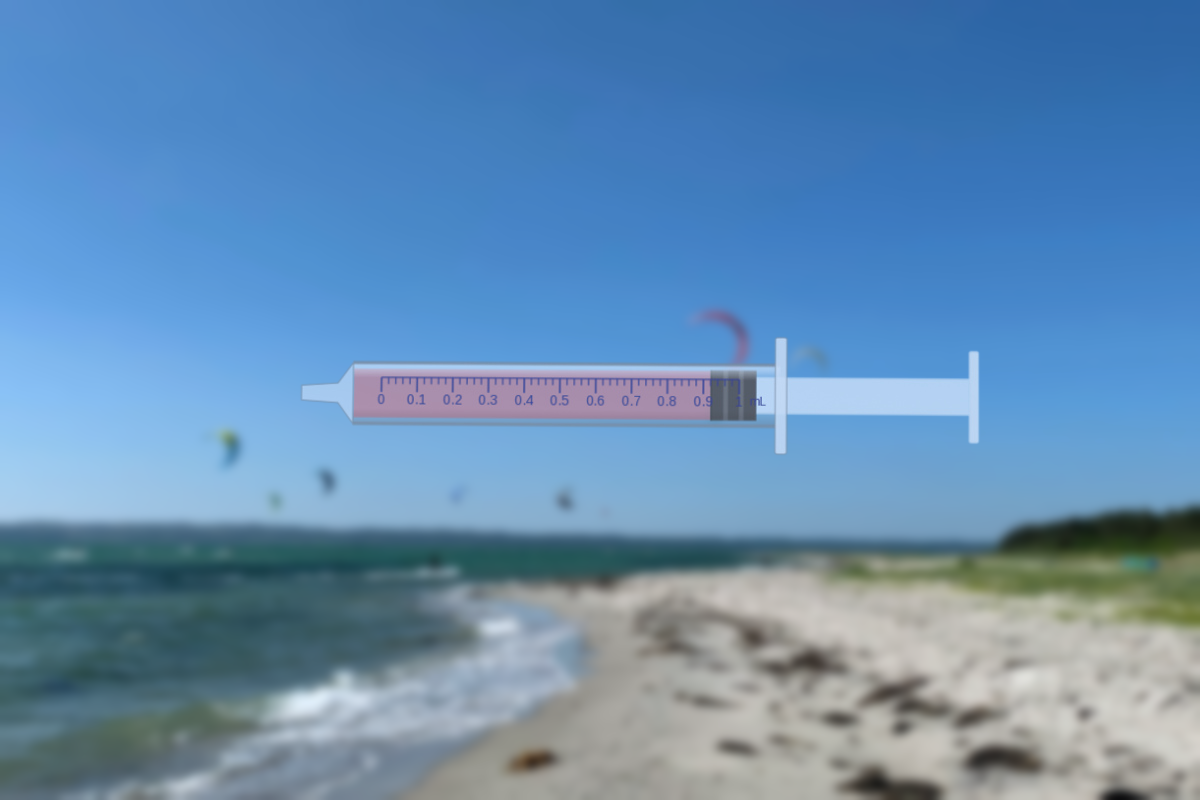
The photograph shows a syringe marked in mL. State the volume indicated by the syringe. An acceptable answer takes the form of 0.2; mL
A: 0.92; mL
